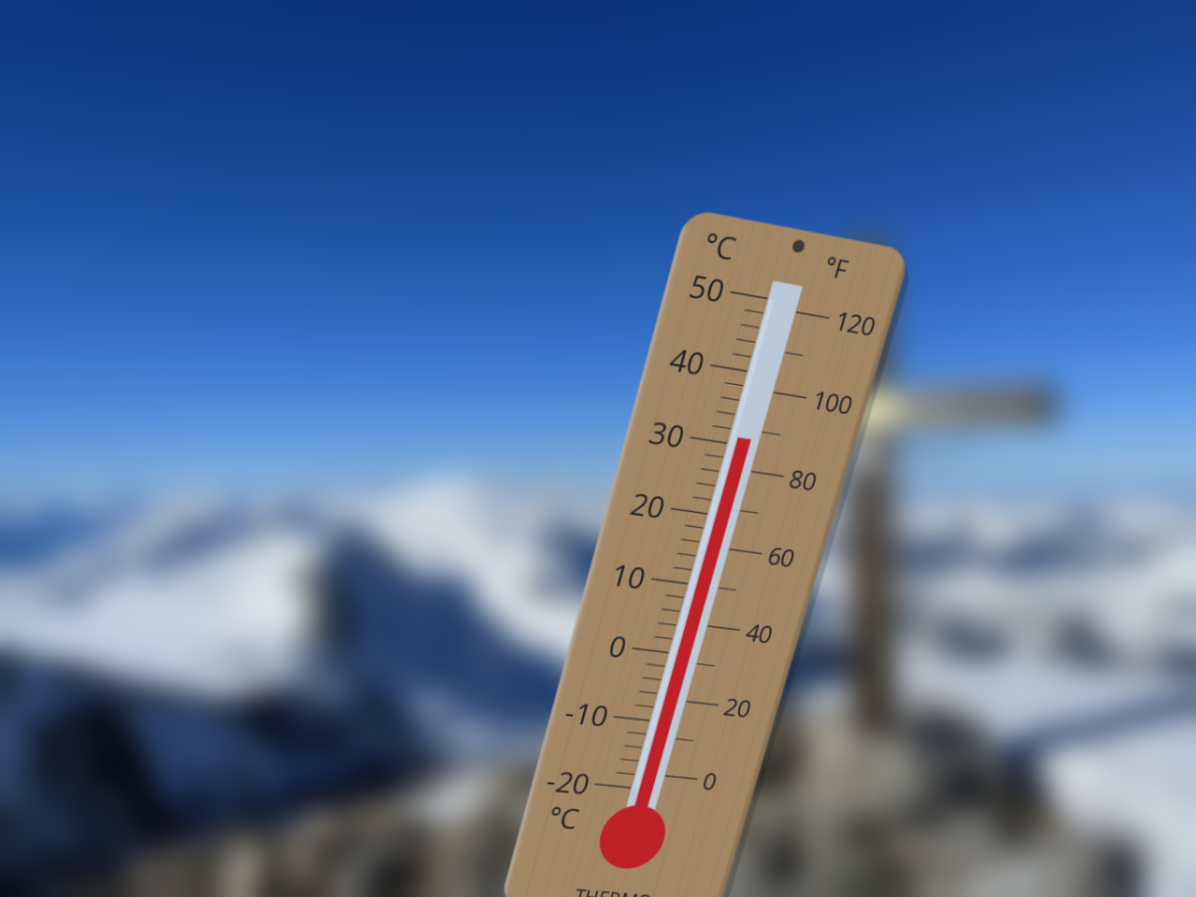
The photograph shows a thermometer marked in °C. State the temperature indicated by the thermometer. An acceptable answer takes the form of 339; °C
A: 31; °C
